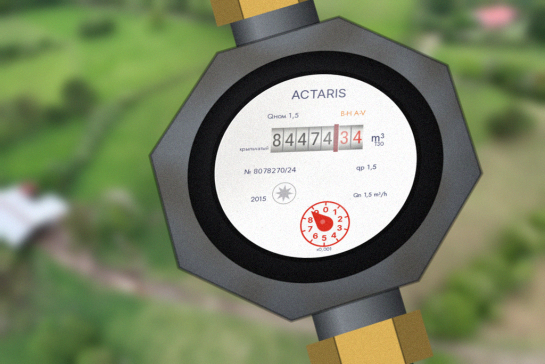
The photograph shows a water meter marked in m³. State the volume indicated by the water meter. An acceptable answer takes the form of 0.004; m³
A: 84474.348; m³
